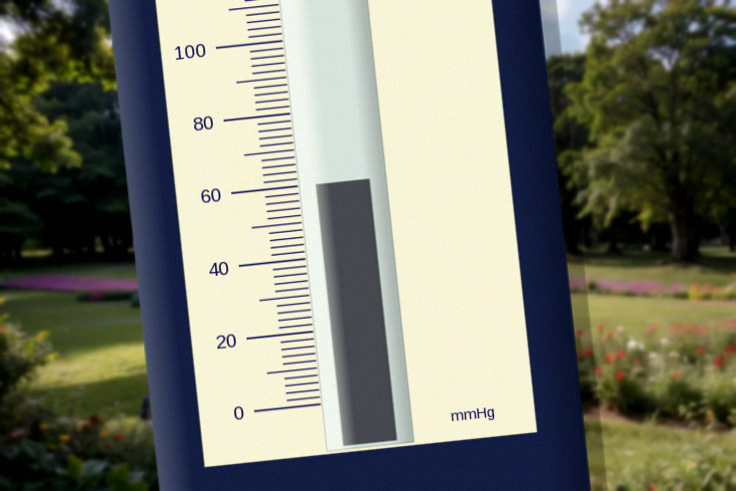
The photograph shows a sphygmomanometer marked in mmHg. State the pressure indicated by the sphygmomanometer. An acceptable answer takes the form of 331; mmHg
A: 60; mmHg
